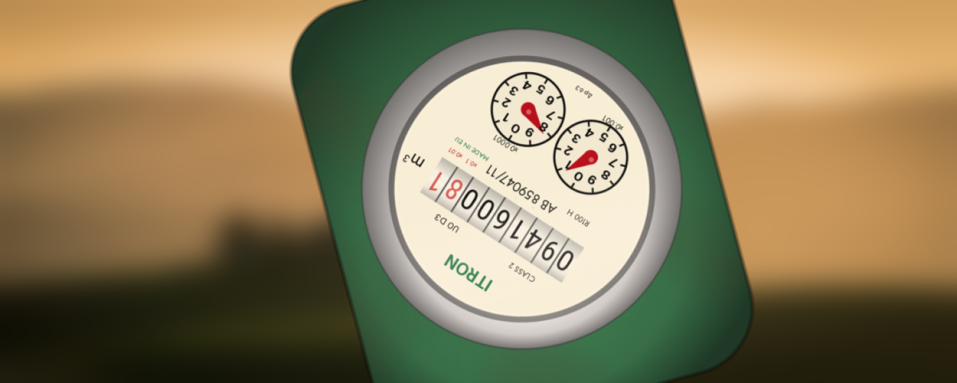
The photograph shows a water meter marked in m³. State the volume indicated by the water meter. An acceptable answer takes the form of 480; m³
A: 941600.8108; m³
